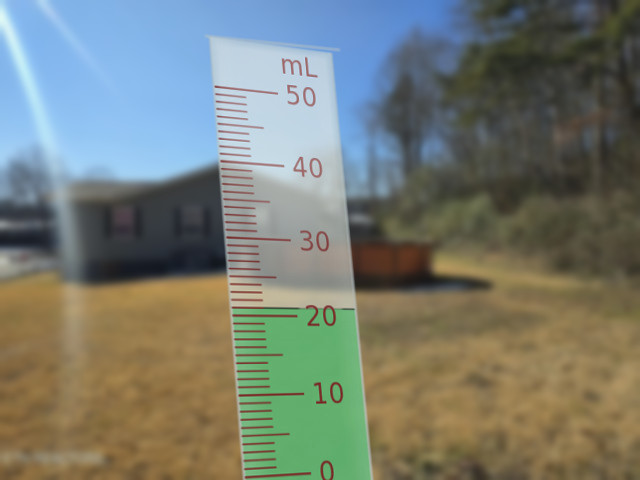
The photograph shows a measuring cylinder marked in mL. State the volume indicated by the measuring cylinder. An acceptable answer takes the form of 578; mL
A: 21; mL
